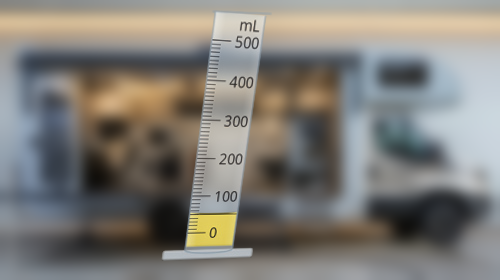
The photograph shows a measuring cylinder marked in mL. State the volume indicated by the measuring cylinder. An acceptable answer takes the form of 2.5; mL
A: 50; mL
